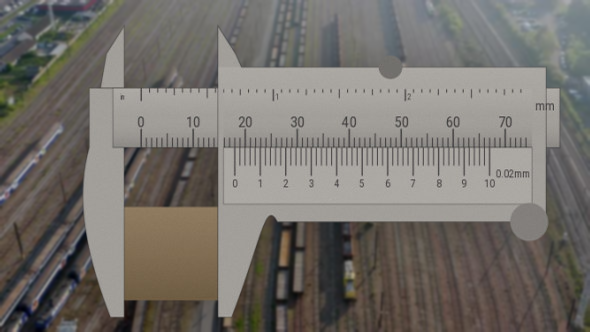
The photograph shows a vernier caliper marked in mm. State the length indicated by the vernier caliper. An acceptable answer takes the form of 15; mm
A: 18.0; mm
